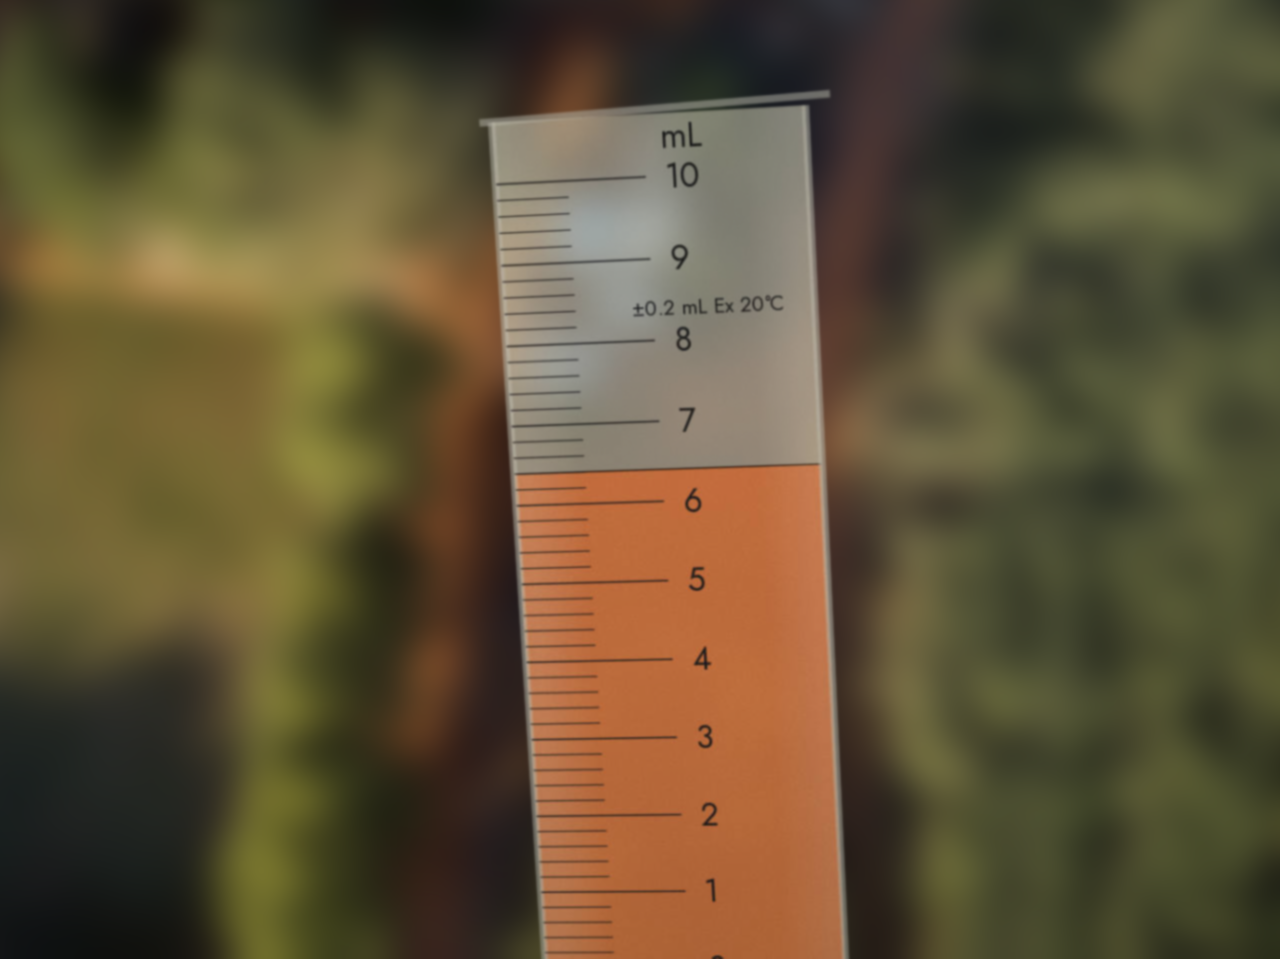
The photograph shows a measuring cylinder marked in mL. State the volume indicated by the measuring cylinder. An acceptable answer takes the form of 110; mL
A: 6.4; mL
